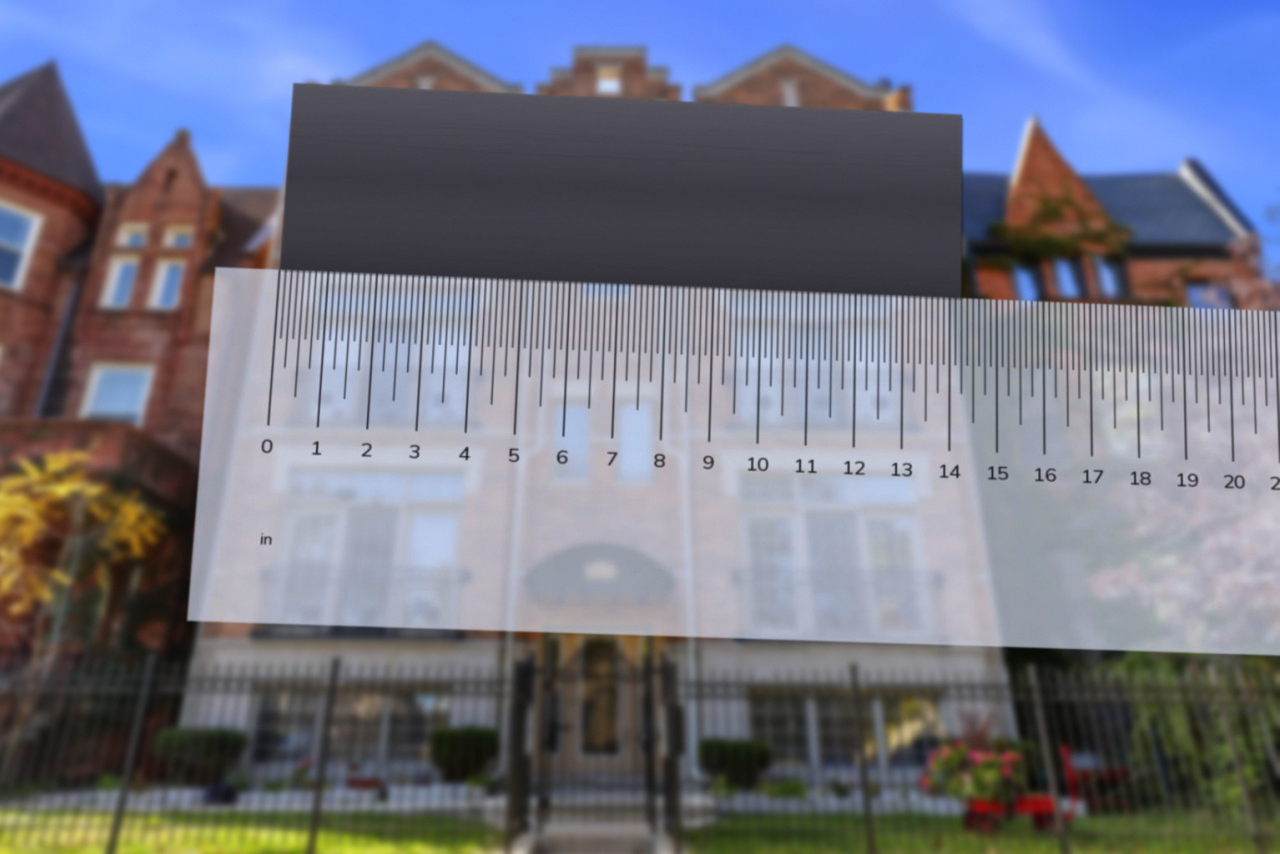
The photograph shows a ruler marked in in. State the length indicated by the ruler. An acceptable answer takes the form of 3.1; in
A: 14.25; in
